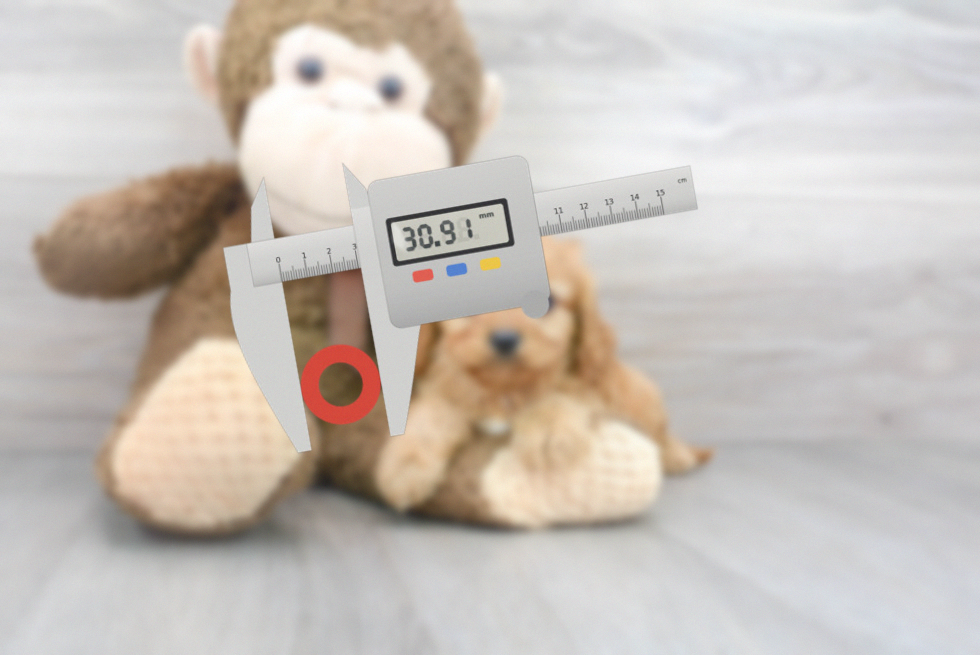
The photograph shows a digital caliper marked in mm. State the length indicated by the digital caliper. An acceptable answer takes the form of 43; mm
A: 30.91; mm
